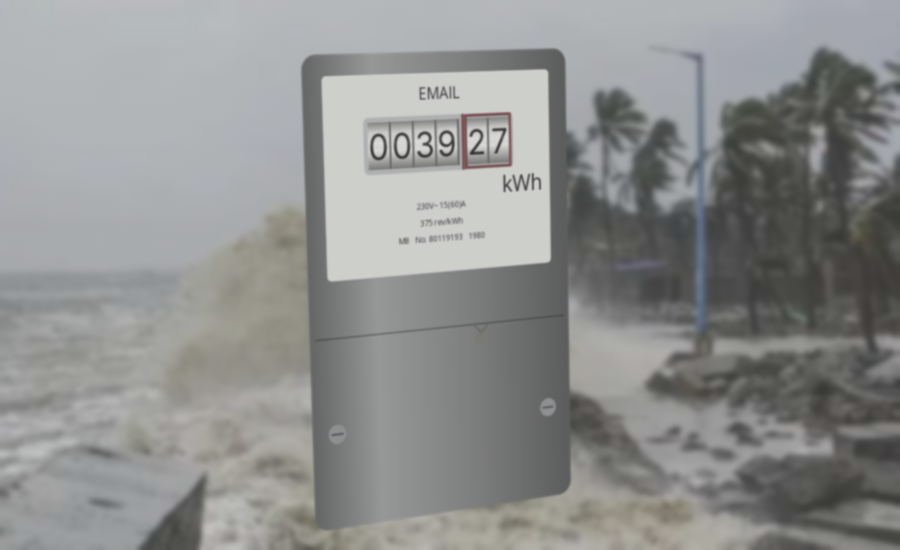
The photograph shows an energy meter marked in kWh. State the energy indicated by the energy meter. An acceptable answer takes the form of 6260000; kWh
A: 39.27; kWh
